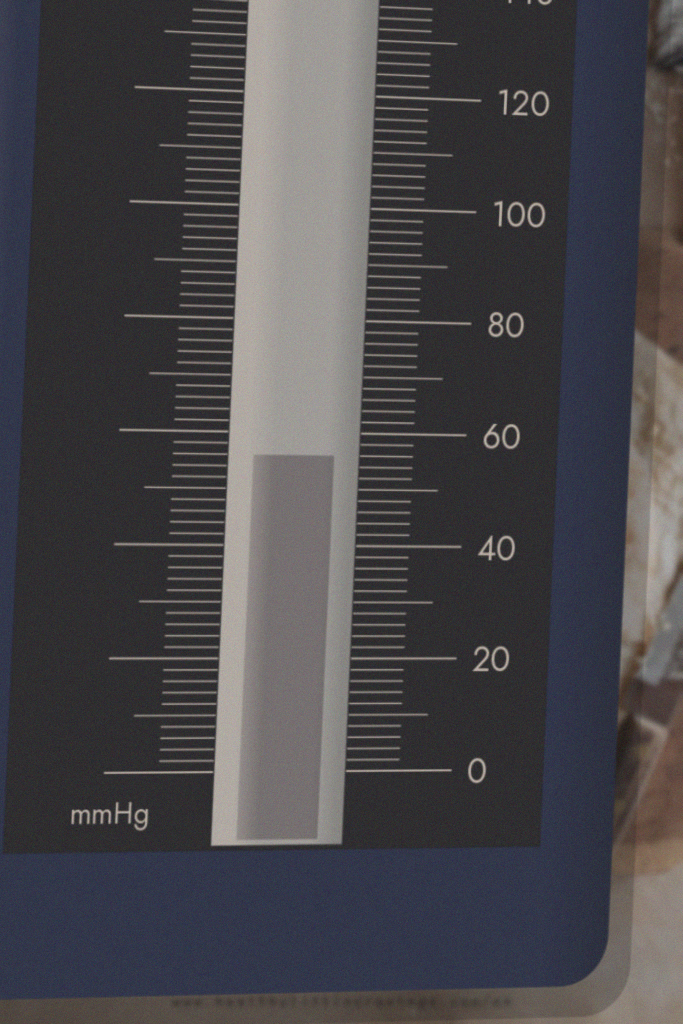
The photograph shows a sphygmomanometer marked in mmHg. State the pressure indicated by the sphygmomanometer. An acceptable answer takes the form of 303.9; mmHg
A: 56; mmHg
